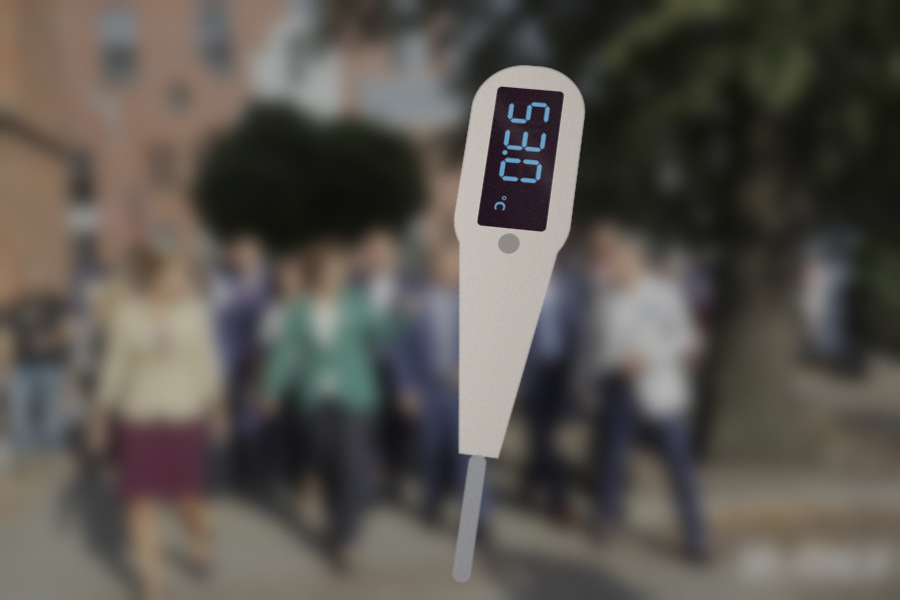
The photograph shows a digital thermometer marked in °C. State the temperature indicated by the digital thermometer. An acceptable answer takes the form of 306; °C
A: 53.0; °C
